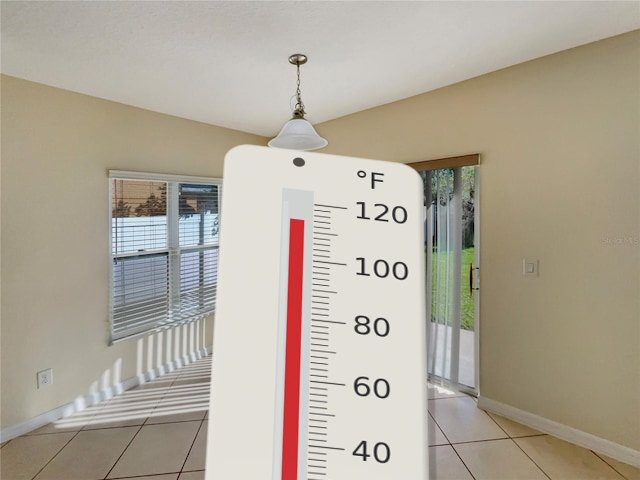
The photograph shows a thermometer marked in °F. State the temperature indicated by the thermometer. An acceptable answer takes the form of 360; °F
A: 114; °F
